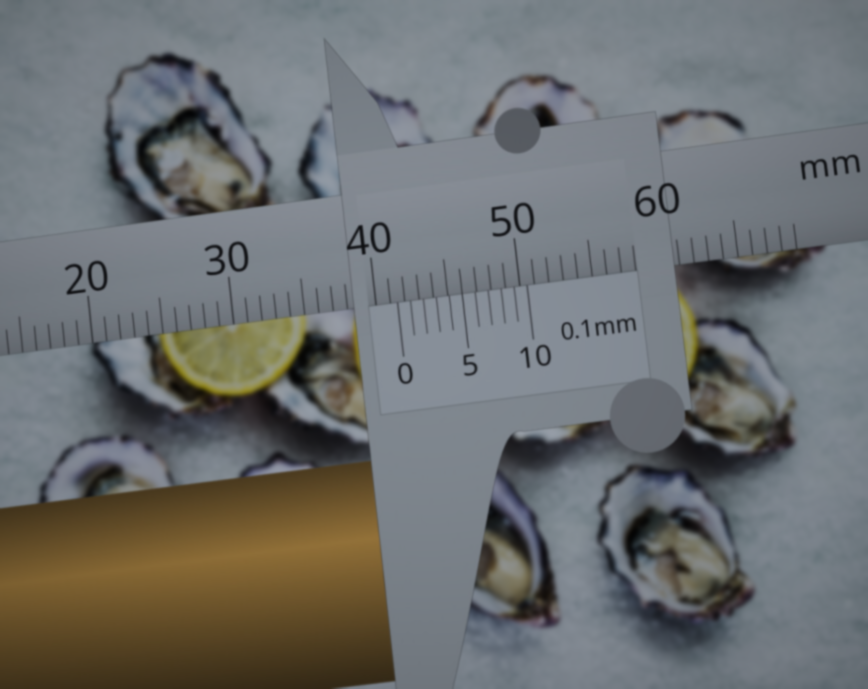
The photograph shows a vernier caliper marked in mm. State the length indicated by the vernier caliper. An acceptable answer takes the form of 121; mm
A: 41.5; mm
